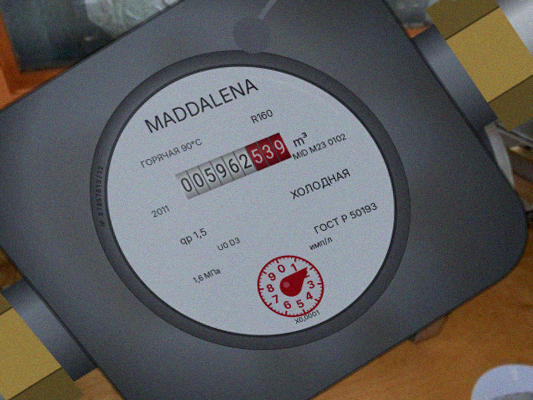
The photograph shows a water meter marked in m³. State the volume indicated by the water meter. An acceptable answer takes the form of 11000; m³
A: 5962.5391; m³
